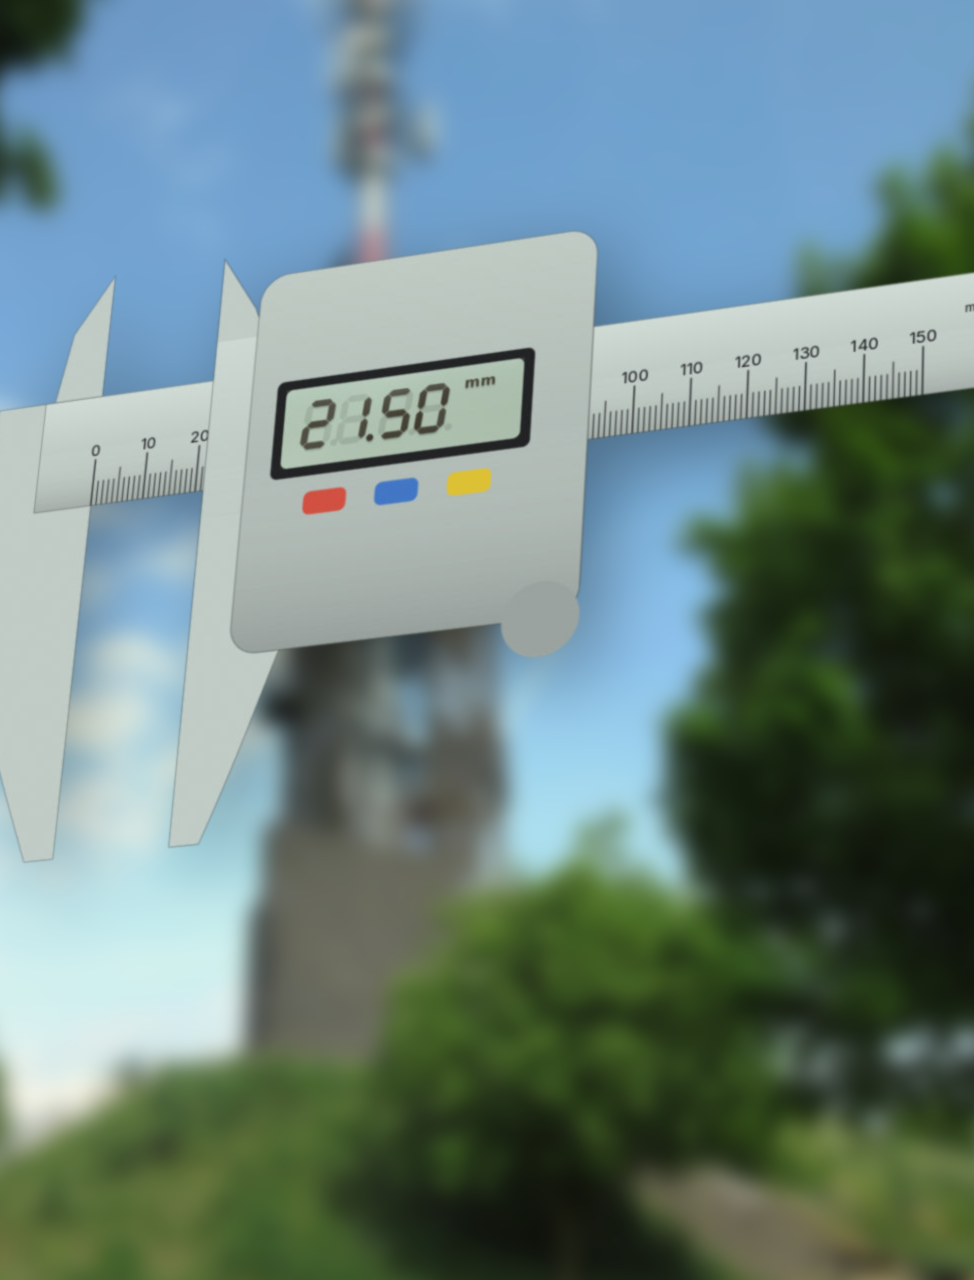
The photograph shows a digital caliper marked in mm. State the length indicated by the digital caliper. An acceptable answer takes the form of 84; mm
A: 21.50; mm
